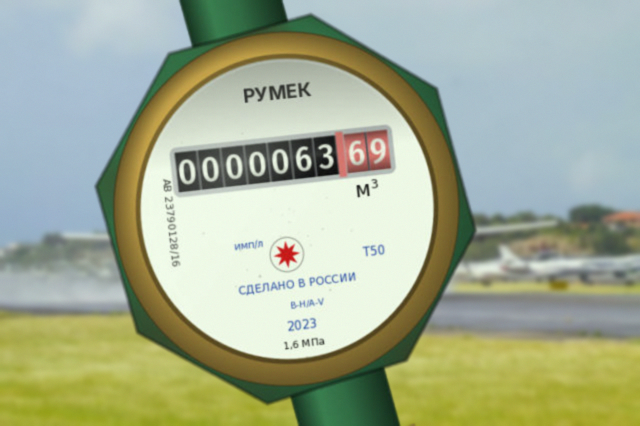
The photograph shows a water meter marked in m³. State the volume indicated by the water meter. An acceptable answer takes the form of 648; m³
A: 63.69; m³
